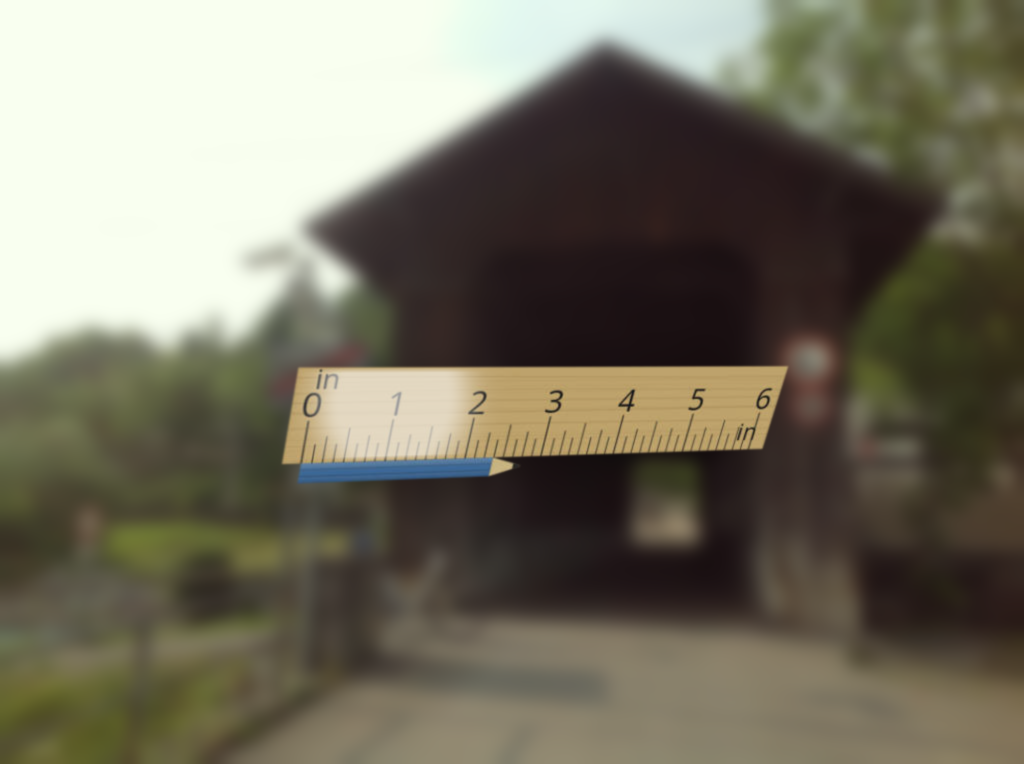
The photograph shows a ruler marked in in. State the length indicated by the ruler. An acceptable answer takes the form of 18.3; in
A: 2.75; in
